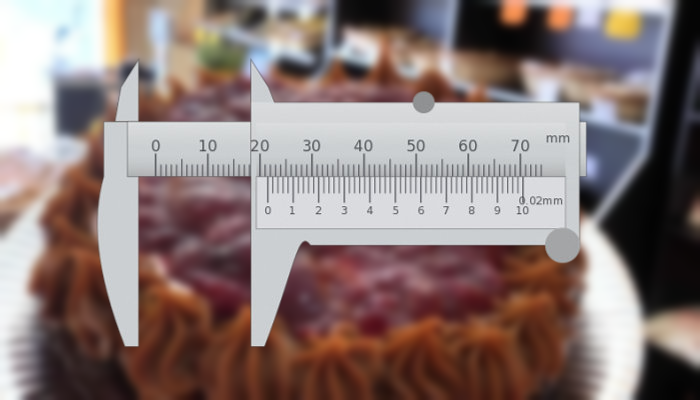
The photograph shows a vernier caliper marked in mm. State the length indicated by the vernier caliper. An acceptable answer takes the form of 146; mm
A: 21.5; mm
